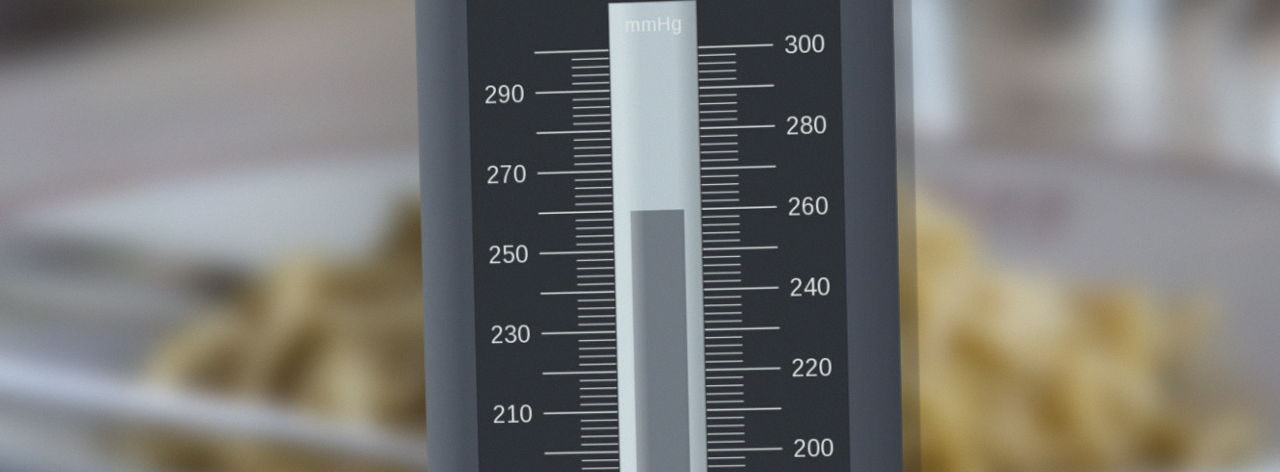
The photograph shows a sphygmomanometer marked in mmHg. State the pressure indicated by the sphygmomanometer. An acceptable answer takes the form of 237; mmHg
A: 260; mmHg
